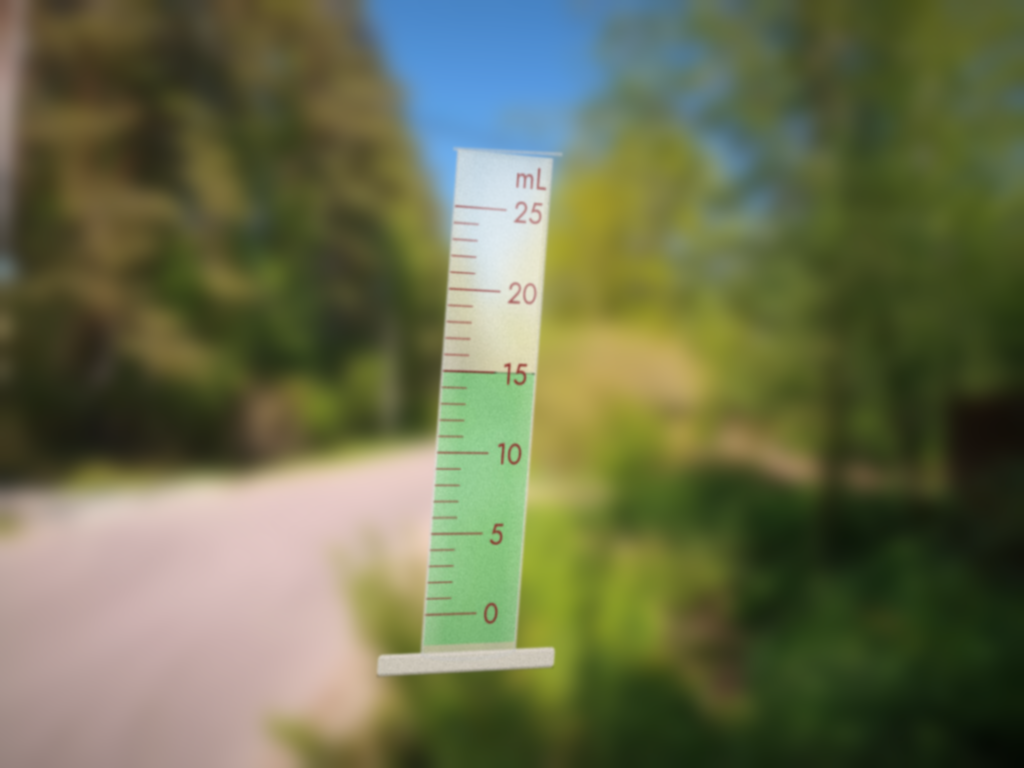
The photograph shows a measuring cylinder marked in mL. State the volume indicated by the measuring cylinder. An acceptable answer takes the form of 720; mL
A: 15; mL
